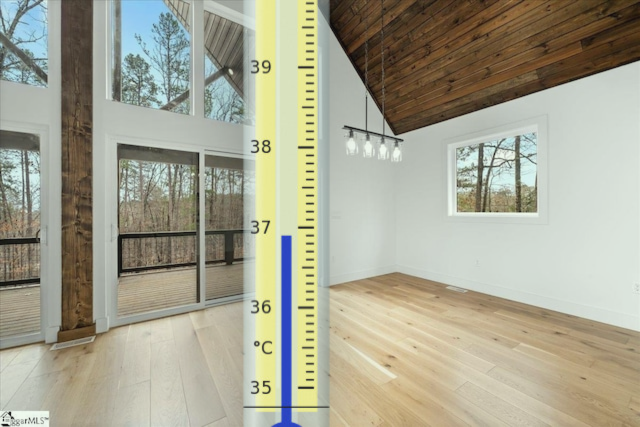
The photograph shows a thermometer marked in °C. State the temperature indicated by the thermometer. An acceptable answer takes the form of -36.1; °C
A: 36.9; °C
